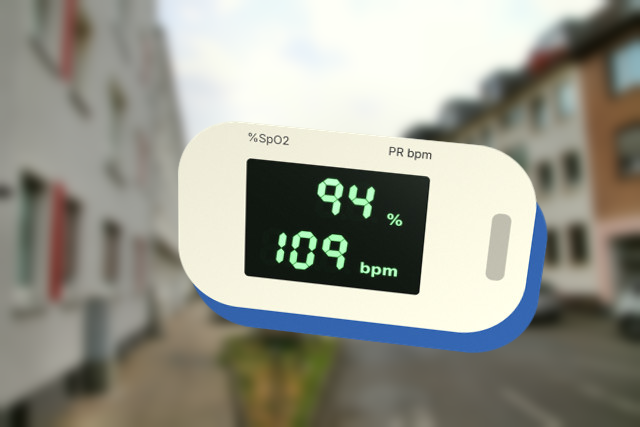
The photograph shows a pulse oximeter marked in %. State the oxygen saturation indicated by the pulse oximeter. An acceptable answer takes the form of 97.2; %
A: 94; %
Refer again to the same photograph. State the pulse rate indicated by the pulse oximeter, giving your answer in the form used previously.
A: 109; bpm
